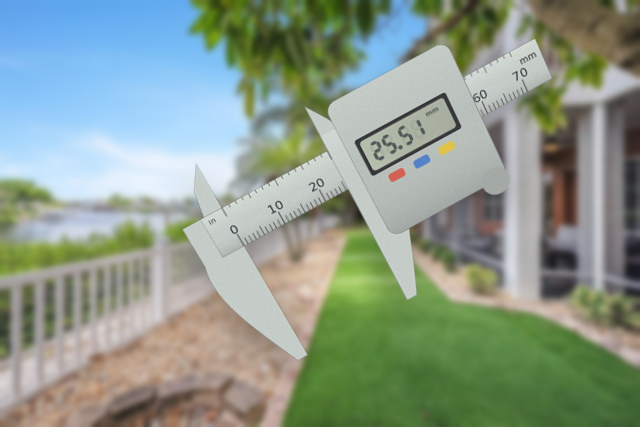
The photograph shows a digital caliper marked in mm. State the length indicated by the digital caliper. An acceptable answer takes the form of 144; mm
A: 25.51; mm
